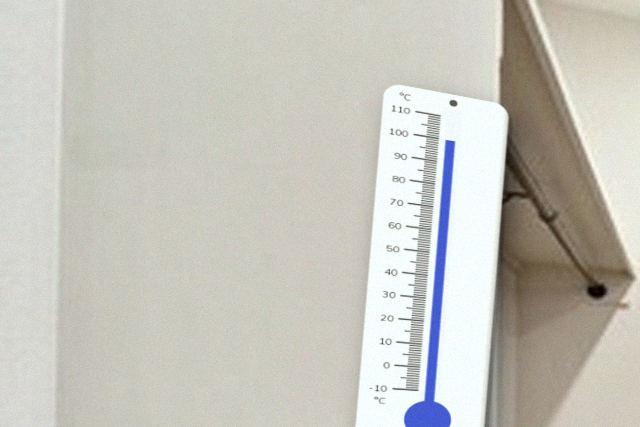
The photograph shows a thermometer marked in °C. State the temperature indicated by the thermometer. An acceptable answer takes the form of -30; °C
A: 100; °C
